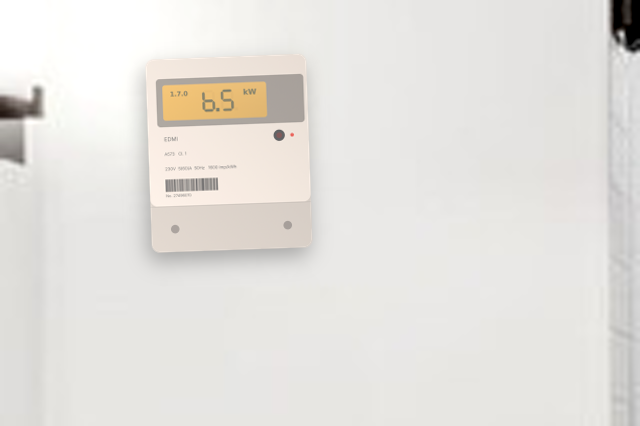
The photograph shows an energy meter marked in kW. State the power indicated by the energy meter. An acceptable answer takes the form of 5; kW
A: 6.5; kW
